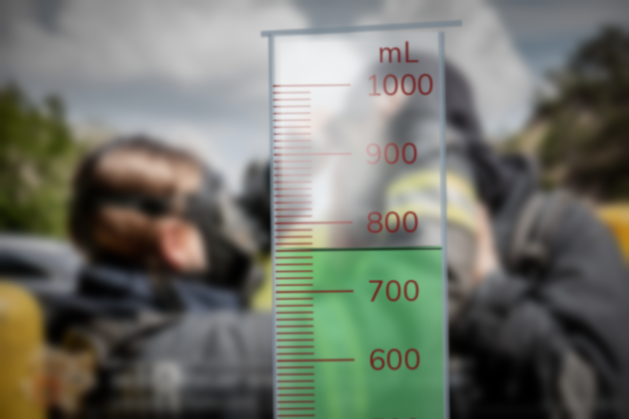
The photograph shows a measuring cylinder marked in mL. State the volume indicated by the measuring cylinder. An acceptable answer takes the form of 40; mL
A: 760; mL
